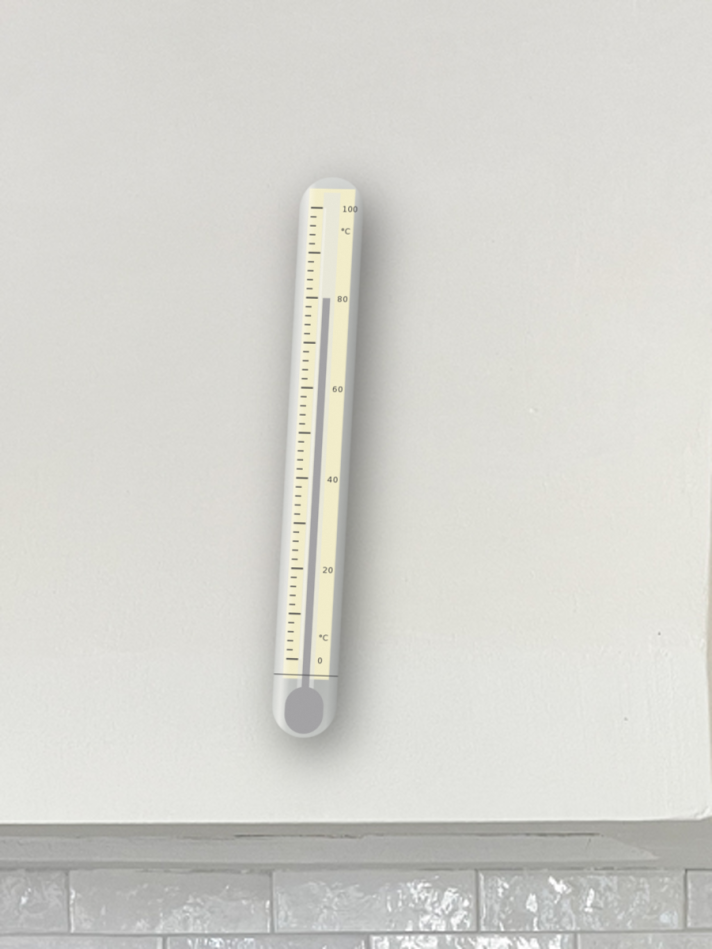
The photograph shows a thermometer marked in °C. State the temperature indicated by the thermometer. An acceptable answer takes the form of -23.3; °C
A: 80; °C
